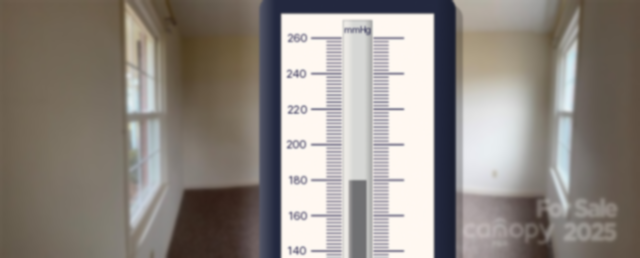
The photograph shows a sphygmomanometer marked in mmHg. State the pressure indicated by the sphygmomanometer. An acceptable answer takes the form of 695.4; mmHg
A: 180; mmHg
